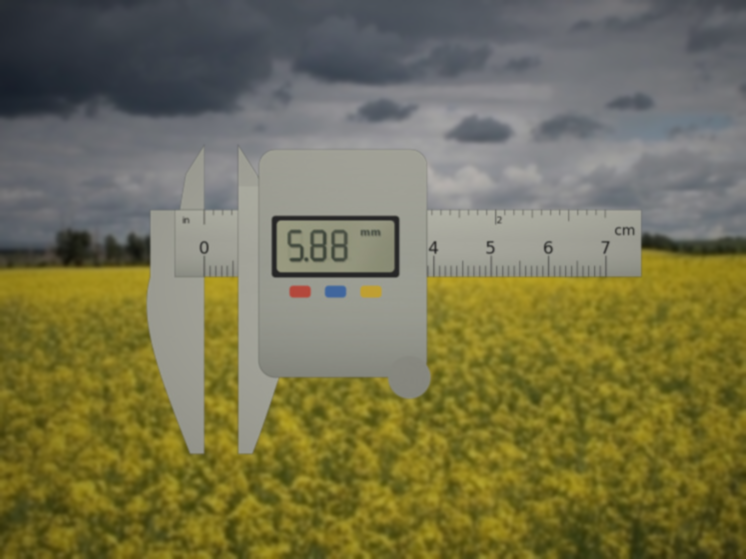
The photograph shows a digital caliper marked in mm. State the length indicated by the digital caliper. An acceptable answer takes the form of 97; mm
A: 5.88; mm
